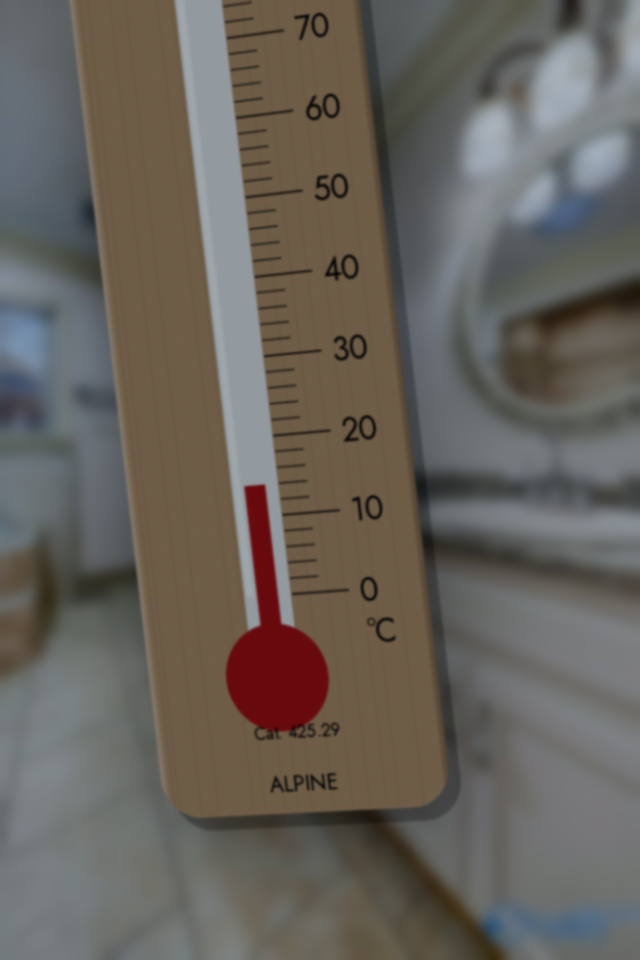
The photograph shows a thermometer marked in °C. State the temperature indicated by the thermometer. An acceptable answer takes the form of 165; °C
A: 14; °C
